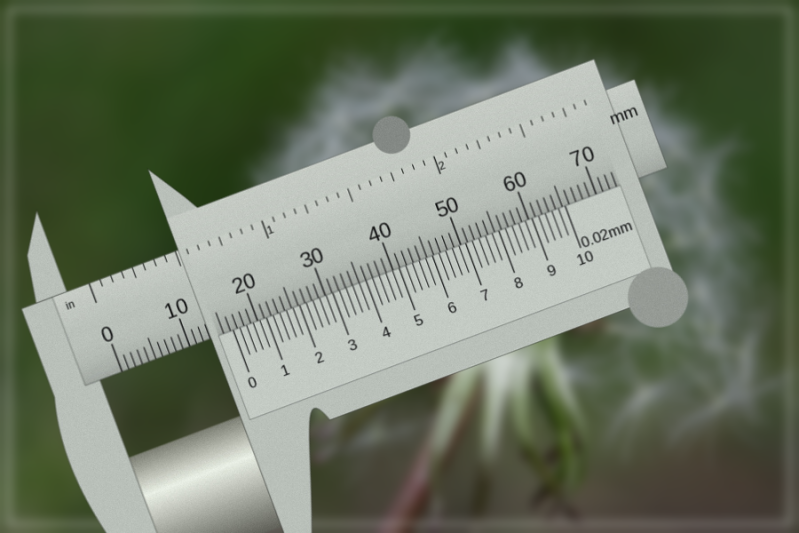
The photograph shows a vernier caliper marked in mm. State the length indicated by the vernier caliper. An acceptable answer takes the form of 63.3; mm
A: 16.4; mm
